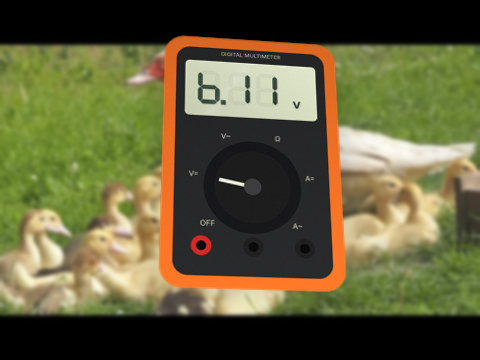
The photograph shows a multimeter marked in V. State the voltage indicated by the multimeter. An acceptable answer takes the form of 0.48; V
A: 6.11; V
